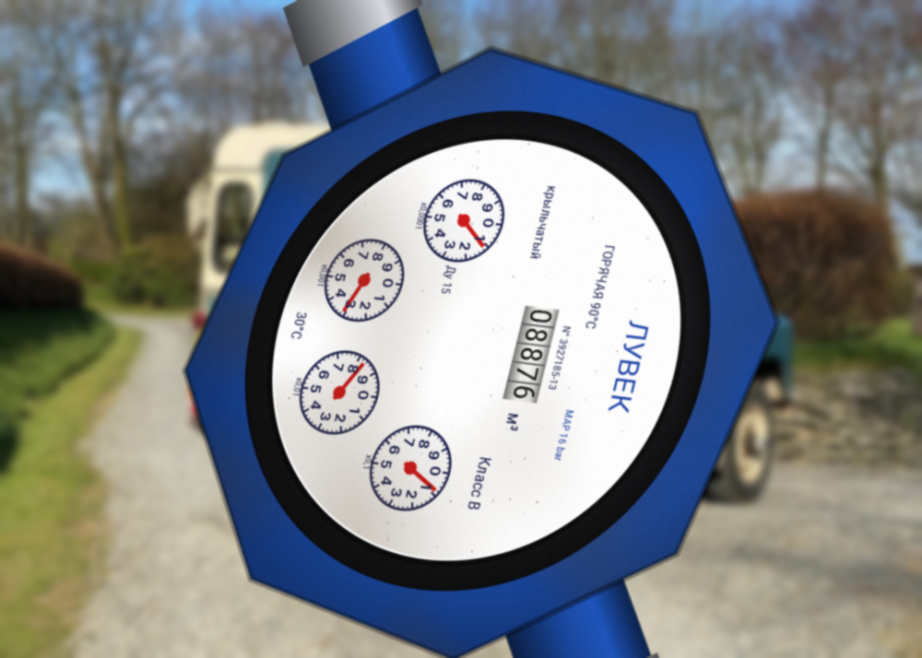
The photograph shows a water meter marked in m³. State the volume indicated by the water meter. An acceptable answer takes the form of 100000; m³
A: 8876.0831; m³
